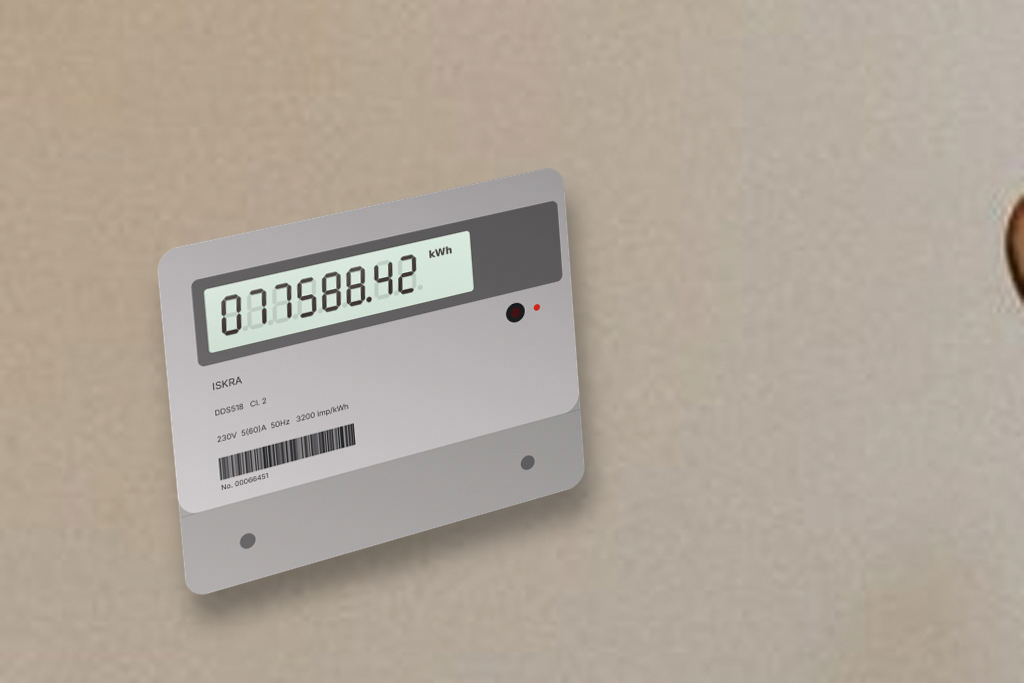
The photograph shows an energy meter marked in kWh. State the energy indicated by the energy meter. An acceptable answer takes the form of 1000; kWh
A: 77588.42; kWh
